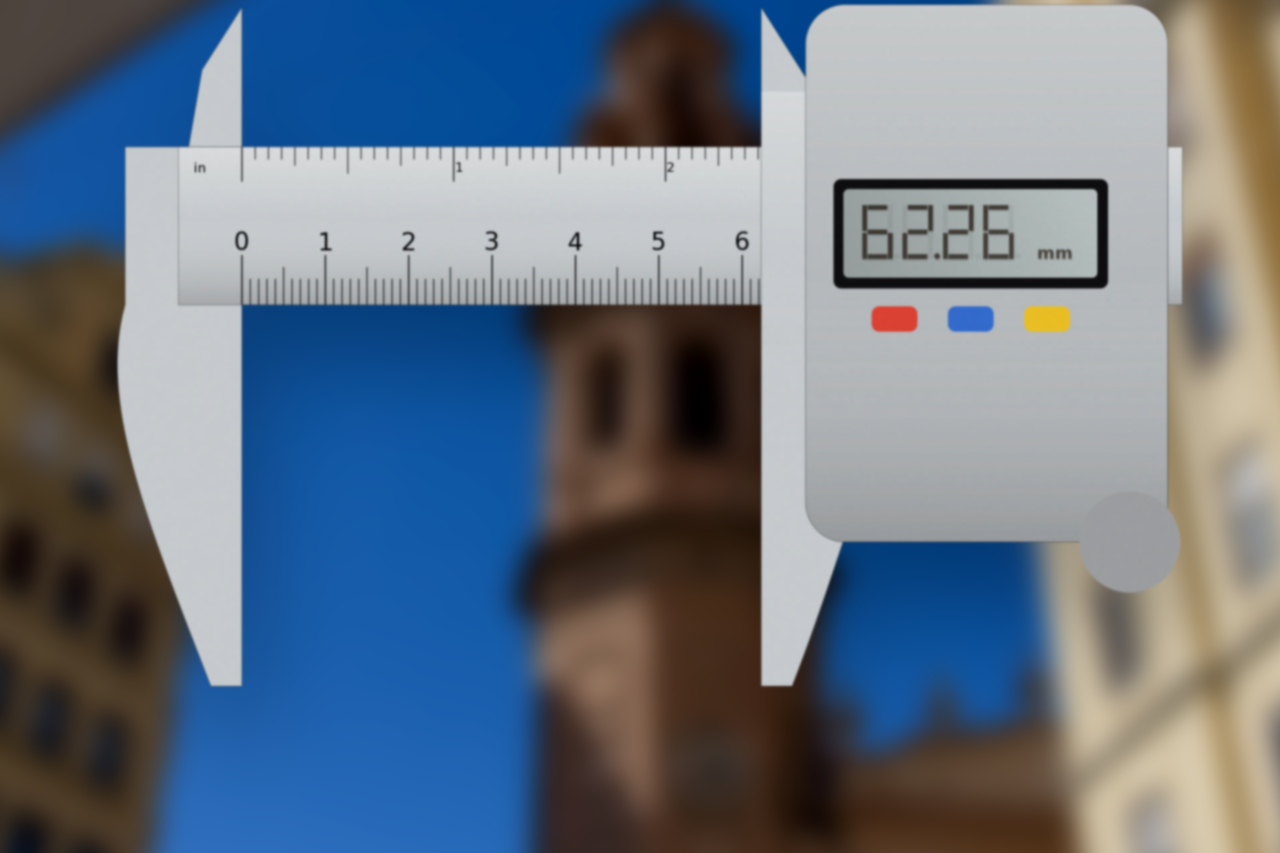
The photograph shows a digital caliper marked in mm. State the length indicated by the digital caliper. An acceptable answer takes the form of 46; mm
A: 62.26; mm
